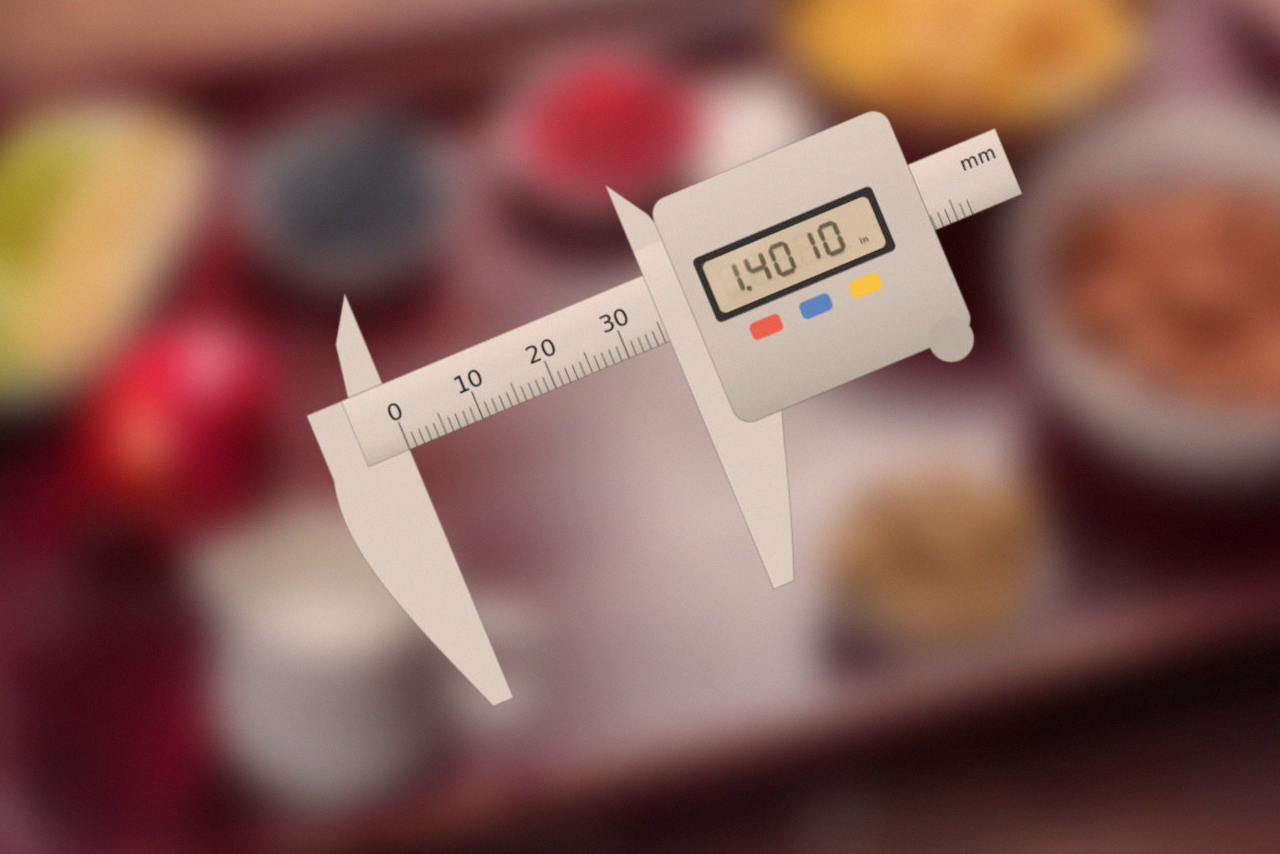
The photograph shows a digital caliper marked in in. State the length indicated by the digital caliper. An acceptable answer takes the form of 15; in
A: 1.4010; in
